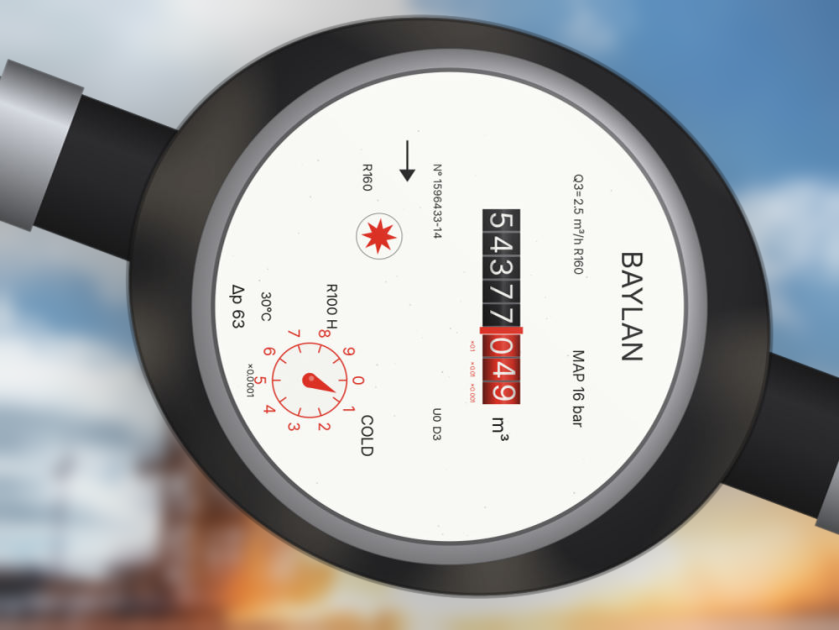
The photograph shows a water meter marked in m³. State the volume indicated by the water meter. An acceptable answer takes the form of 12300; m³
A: 54377.0490; m³
